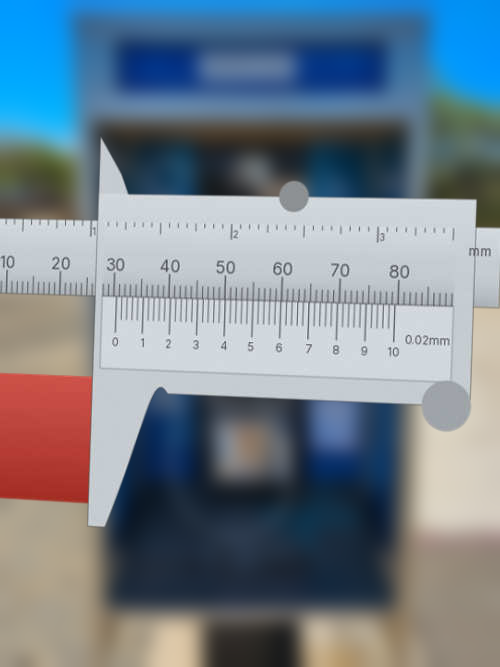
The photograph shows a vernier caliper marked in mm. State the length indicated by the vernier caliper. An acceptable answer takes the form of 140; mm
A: 30.5; mm
